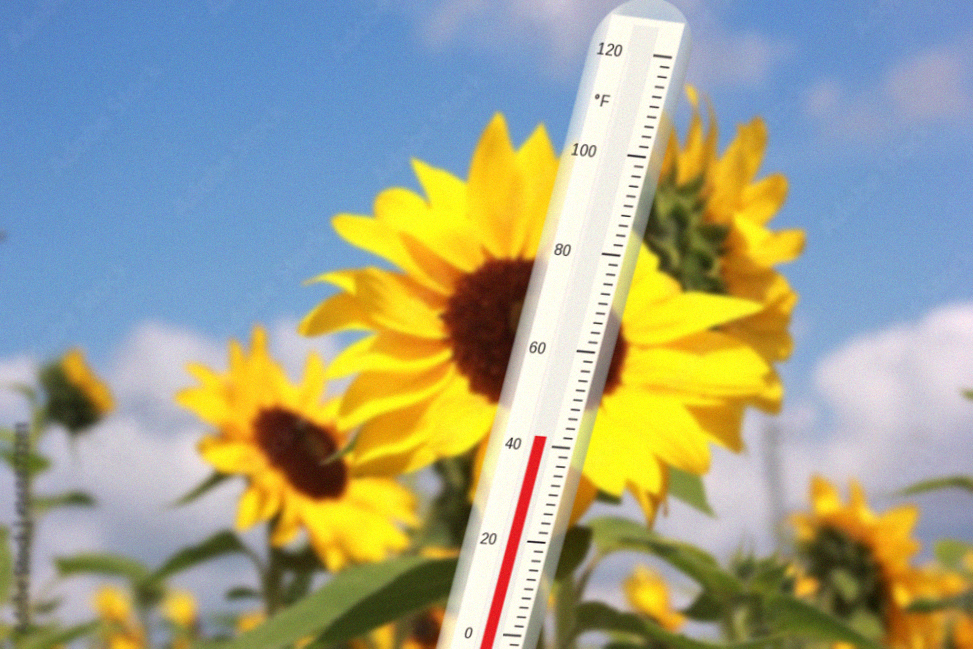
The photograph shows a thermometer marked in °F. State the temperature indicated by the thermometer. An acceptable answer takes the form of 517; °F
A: 42; °F
